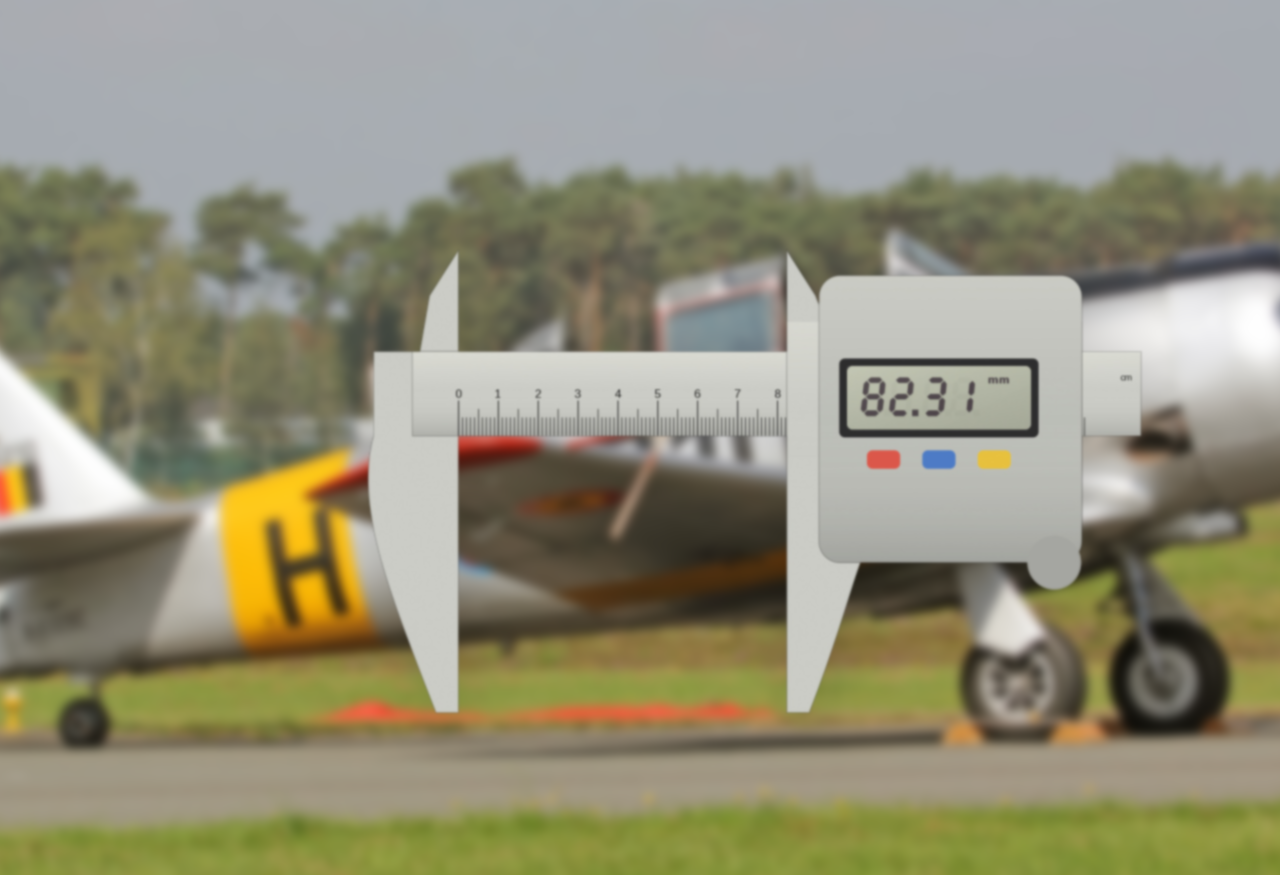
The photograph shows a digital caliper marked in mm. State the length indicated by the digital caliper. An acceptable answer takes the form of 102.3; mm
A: 82.31; mm
